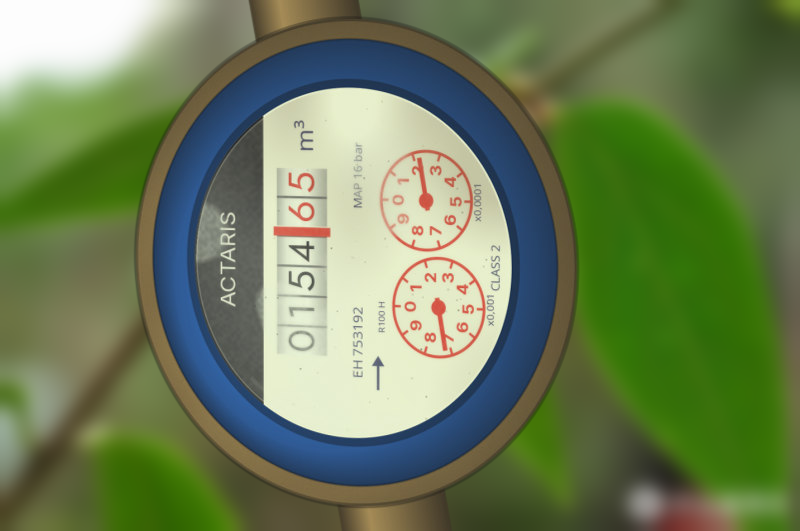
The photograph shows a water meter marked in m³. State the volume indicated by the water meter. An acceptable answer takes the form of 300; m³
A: 154.6572; m³
